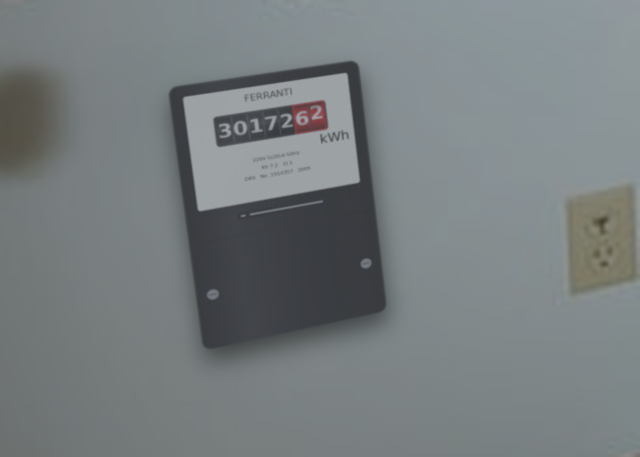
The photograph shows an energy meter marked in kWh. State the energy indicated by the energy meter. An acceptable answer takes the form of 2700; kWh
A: 30172.62; kWh
